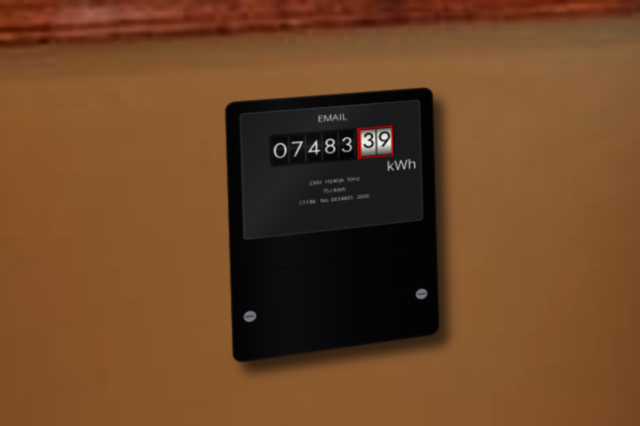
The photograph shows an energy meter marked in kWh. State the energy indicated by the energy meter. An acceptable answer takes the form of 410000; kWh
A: 7483.39; kWh
